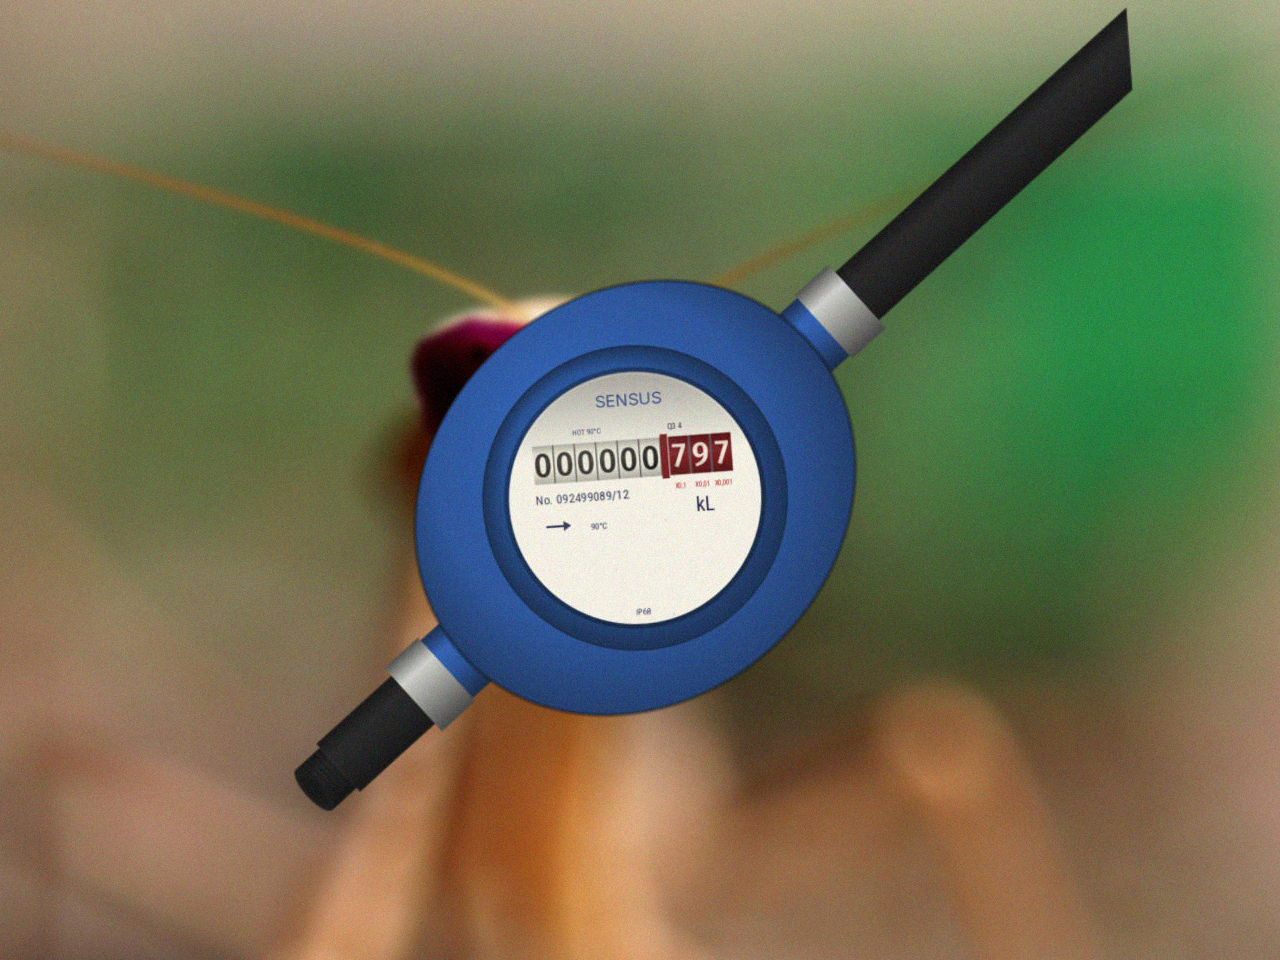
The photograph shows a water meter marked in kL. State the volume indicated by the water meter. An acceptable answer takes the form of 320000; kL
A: 0.797; kL
